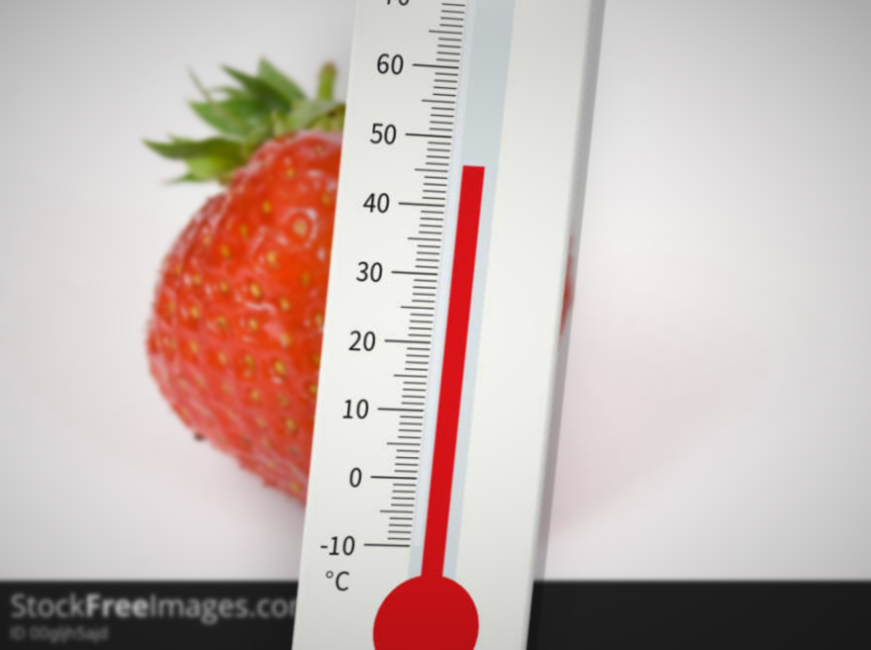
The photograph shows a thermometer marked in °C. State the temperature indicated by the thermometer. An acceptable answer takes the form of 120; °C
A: 46; °C
